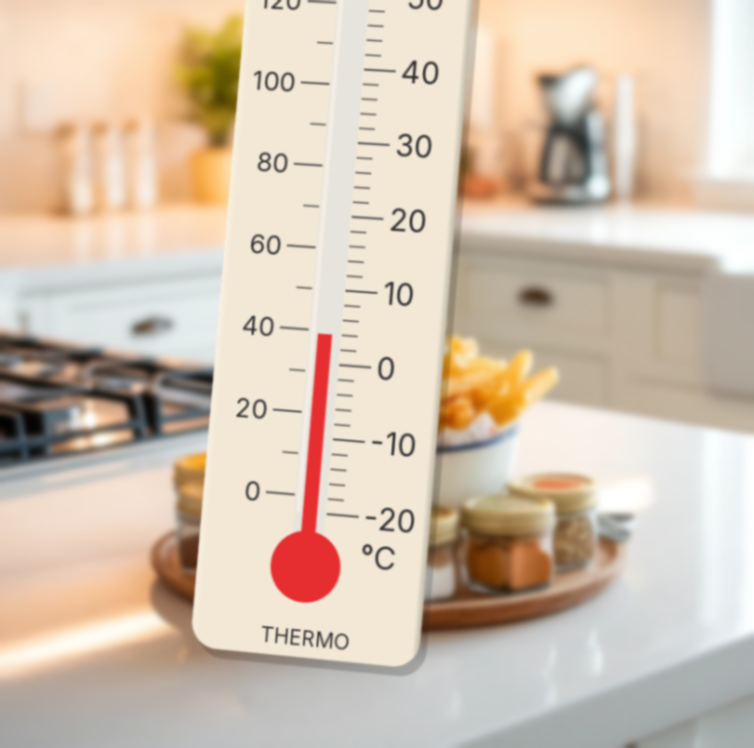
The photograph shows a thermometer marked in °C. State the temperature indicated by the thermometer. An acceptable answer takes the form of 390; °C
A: 4; °C
